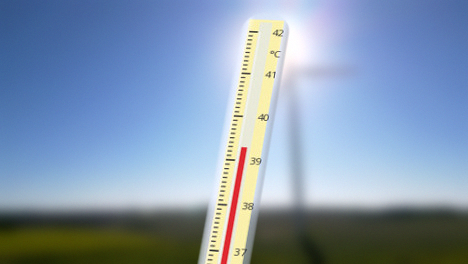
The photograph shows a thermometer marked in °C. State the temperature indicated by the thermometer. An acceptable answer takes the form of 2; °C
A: 39.3; °C
